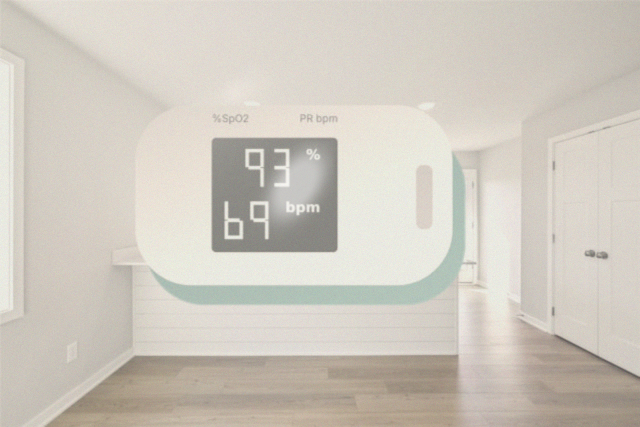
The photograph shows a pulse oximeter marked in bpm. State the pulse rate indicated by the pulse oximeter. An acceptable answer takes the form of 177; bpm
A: 69; bpm
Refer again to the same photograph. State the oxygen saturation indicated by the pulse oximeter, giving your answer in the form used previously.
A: 93; %
